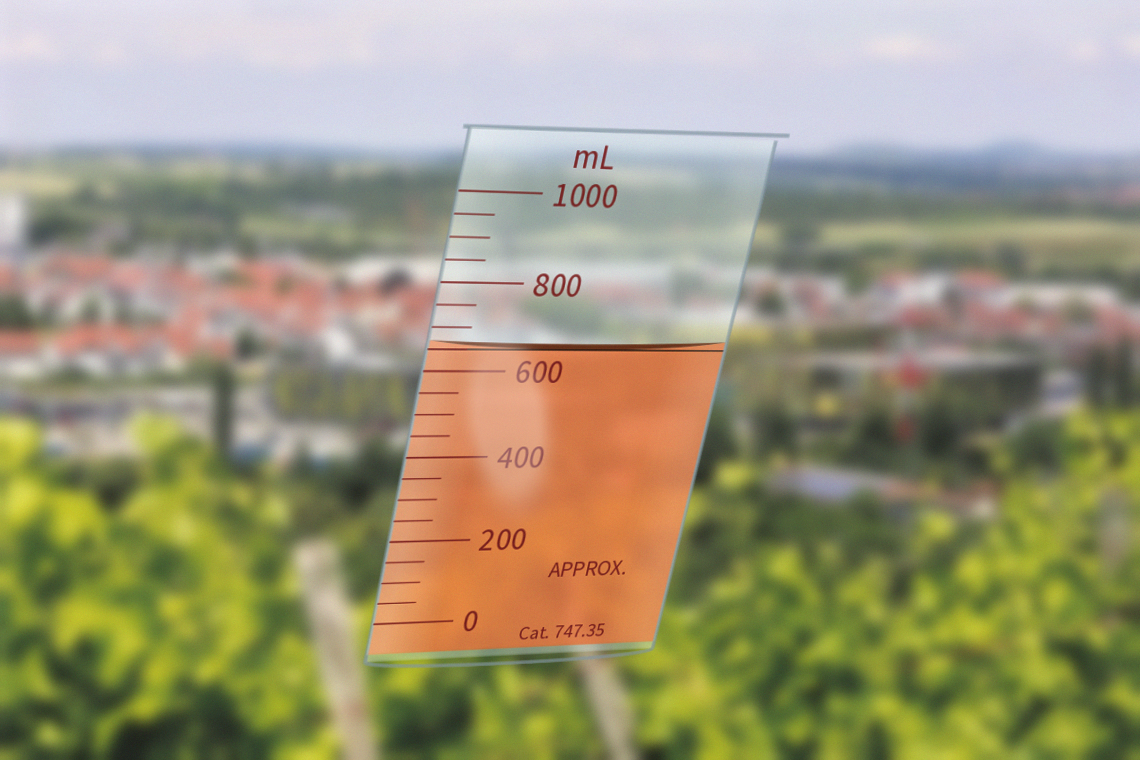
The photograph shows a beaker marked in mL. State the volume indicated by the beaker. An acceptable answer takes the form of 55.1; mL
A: 650; mL
